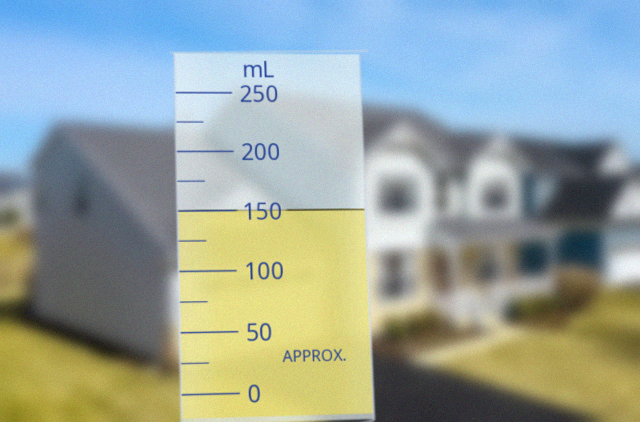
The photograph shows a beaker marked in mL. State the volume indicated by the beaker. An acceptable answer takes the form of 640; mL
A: 150; mL
